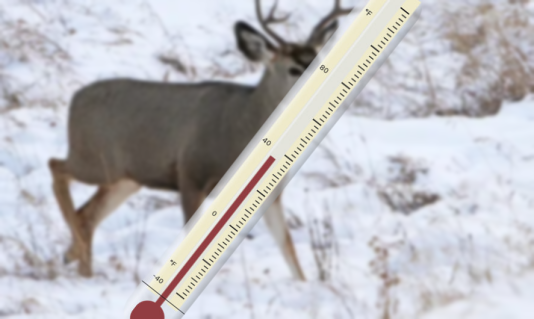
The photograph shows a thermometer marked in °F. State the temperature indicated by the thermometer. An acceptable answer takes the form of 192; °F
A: 36; °F
